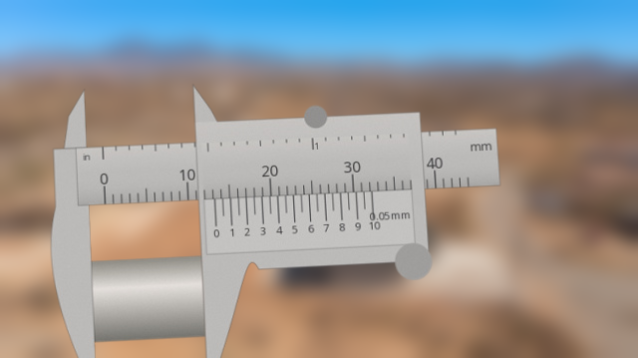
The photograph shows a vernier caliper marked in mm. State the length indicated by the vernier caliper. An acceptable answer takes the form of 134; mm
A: 13.2; mm
